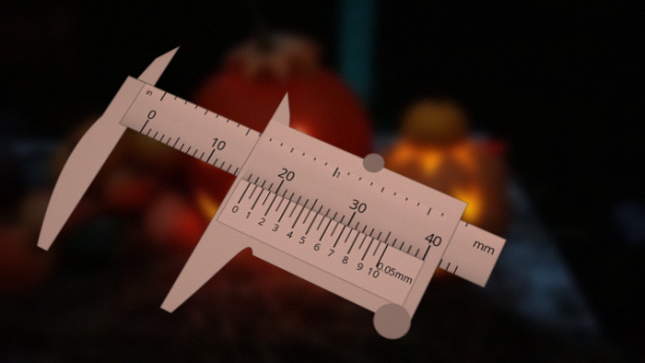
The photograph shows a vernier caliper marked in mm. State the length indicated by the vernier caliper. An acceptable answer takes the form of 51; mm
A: 16.4; mm
